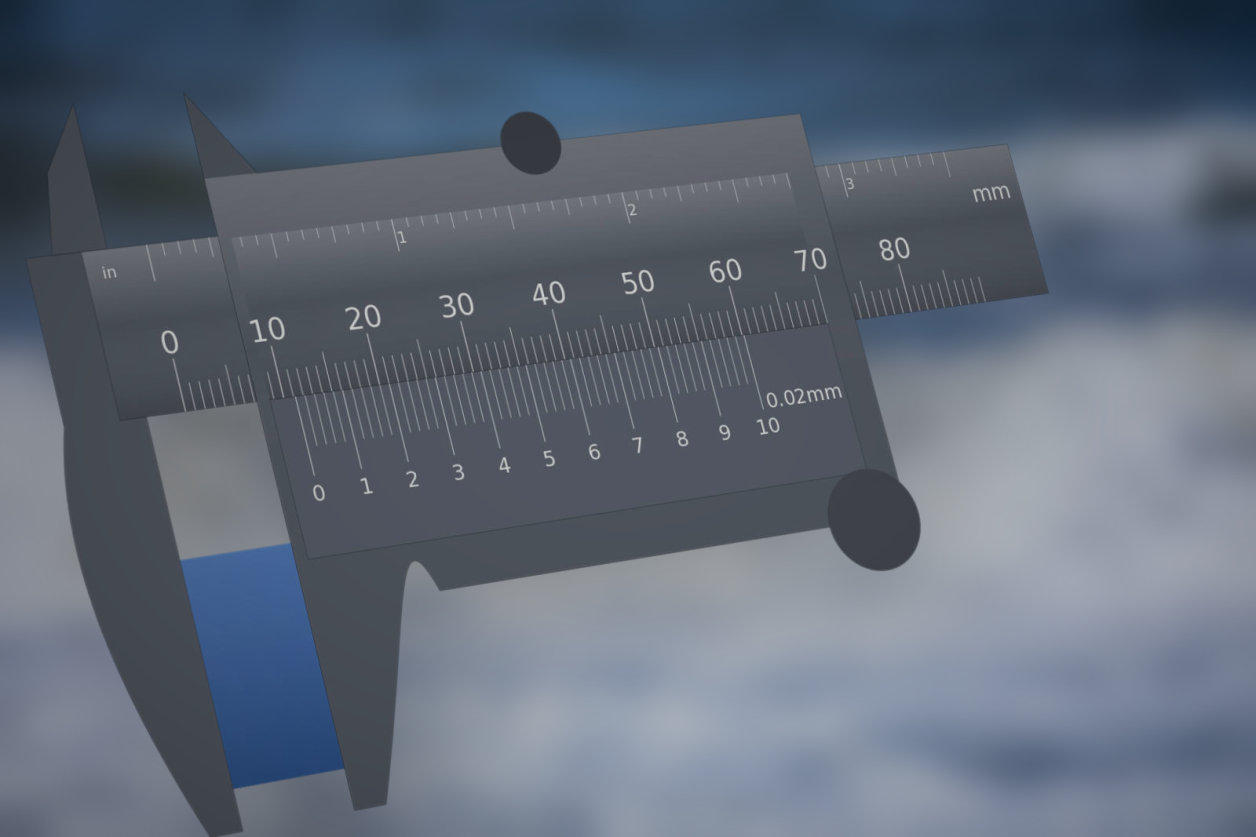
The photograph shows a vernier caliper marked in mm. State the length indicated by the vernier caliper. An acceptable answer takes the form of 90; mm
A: 11.2; mm
